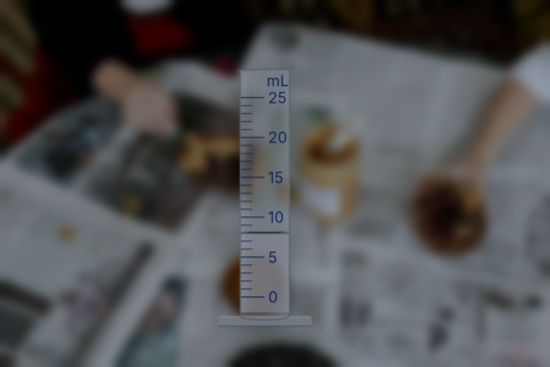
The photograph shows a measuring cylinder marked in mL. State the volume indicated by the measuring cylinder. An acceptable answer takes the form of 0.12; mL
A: 8; mL
